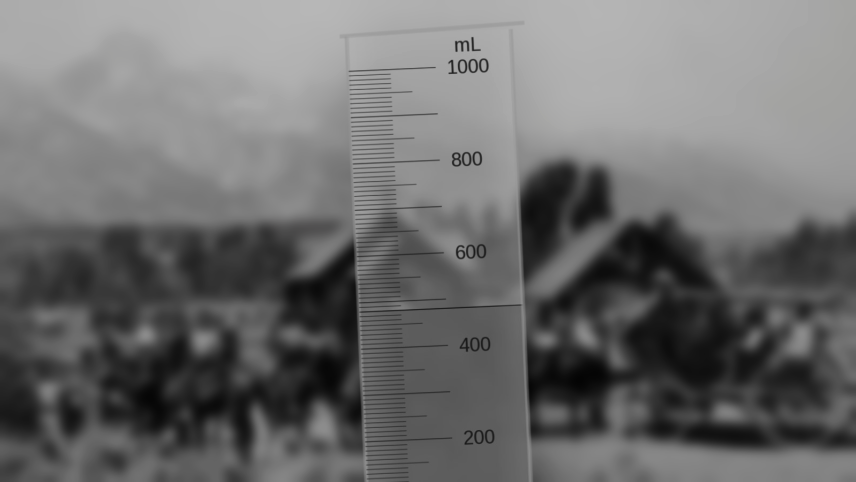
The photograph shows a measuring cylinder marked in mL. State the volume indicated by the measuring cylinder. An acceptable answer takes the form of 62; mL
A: 480; mL
